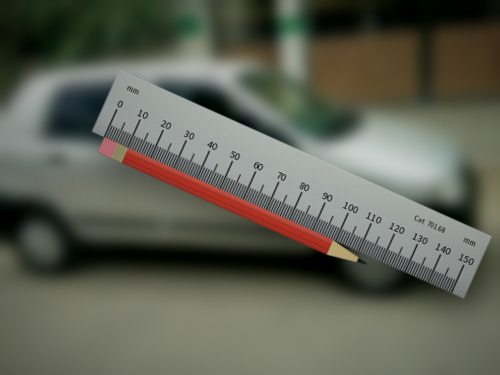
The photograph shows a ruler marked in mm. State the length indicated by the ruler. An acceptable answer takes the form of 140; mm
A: 115; mm
